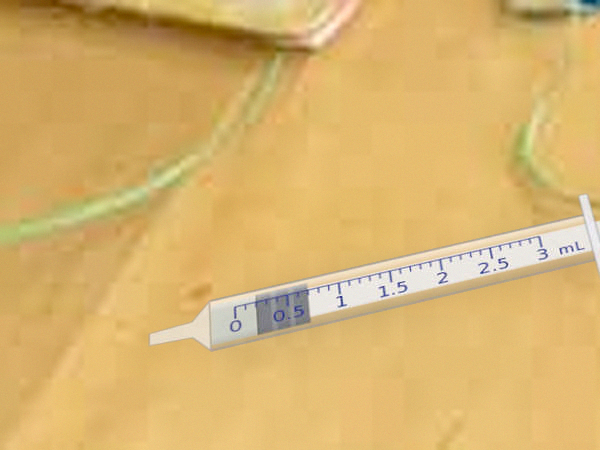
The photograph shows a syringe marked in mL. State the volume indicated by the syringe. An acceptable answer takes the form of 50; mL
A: 0.2; mL
